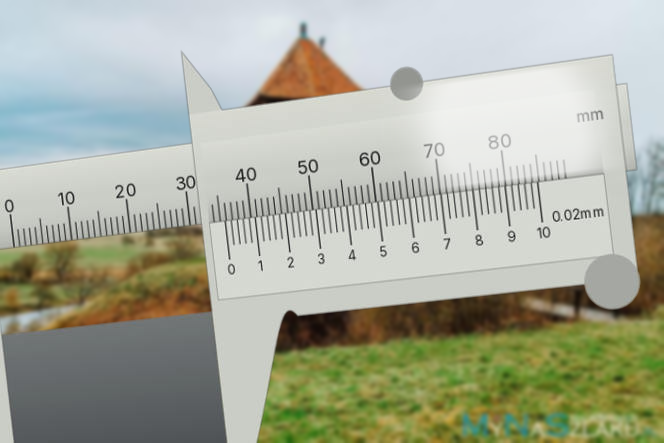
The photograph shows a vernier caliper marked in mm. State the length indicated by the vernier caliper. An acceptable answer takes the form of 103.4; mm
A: 35.8; mm
